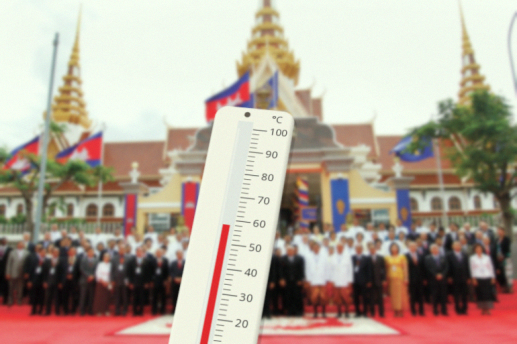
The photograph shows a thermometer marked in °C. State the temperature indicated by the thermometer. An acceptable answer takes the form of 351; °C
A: 58; °C
